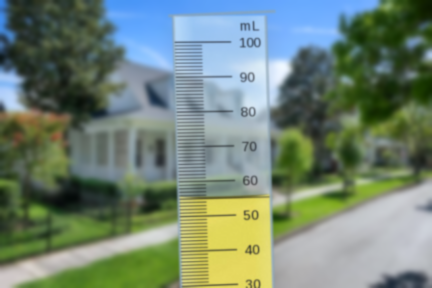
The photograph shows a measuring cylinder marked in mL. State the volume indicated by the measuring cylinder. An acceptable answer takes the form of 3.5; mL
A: 55; mL
